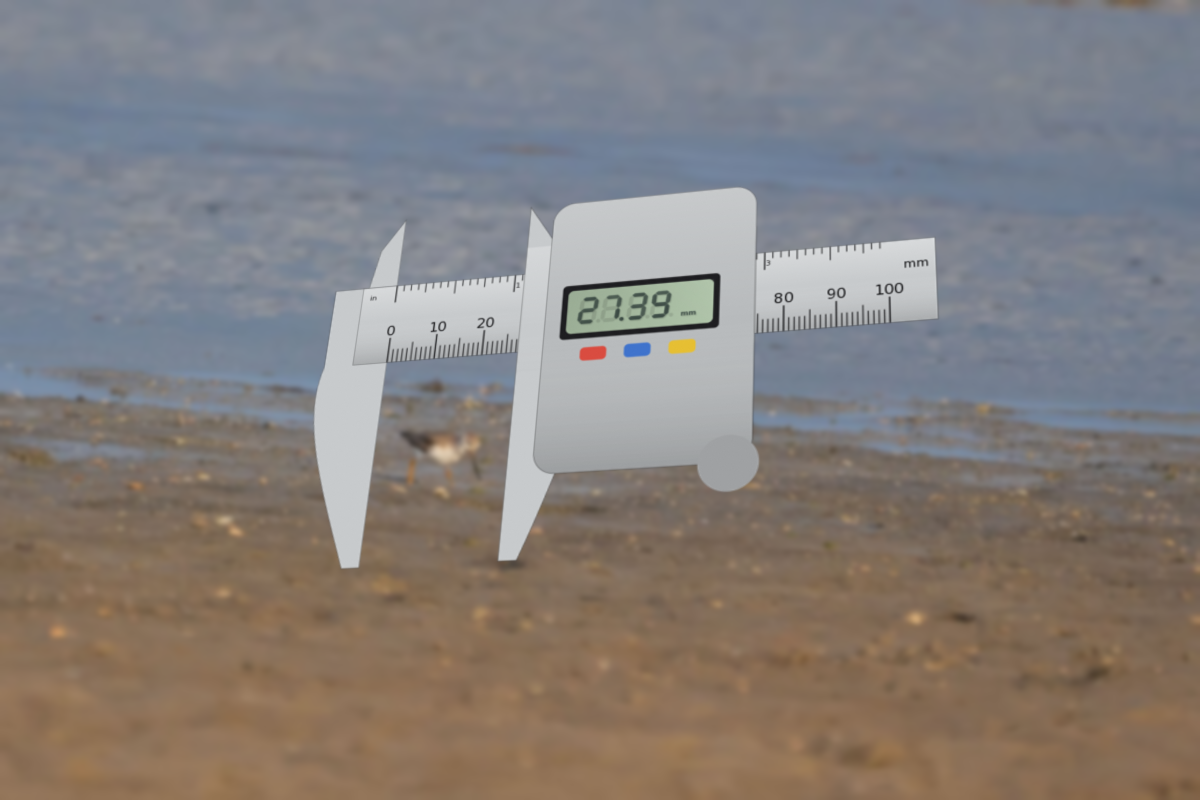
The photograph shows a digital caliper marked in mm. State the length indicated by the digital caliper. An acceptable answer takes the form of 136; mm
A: 27.39; mm
